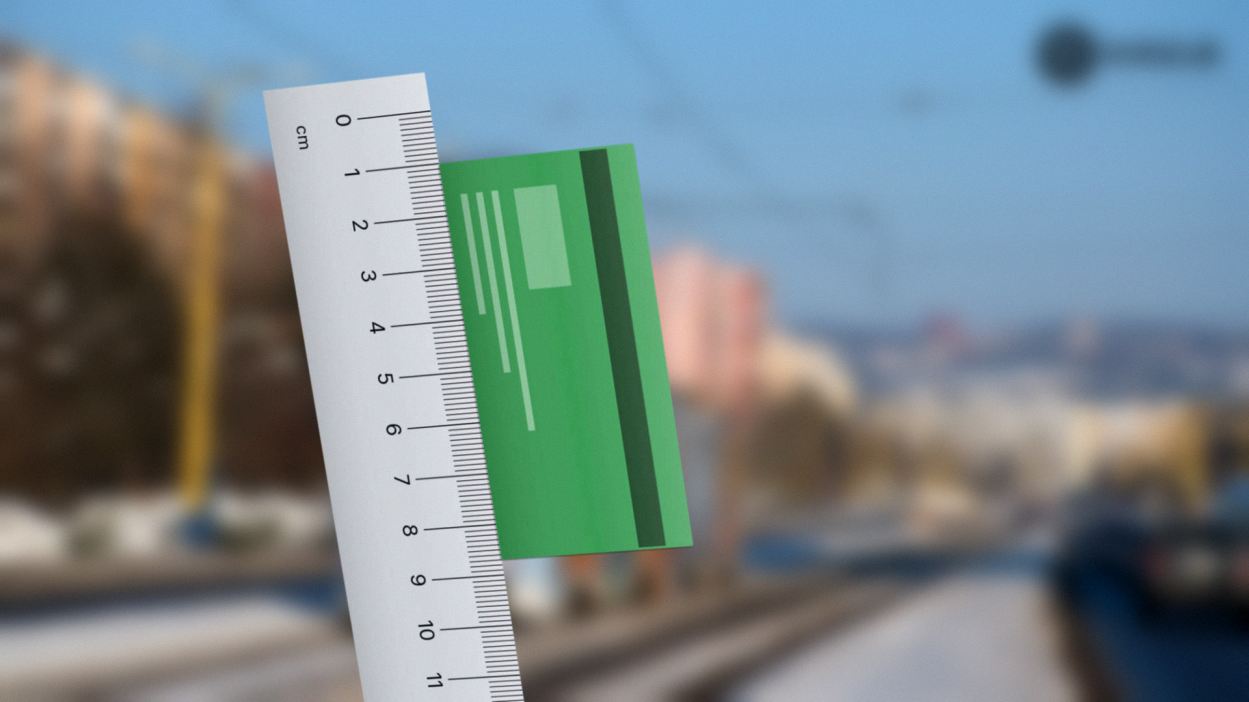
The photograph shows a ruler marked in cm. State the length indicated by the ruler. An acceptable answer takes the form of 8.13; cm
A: 7.7; cm
